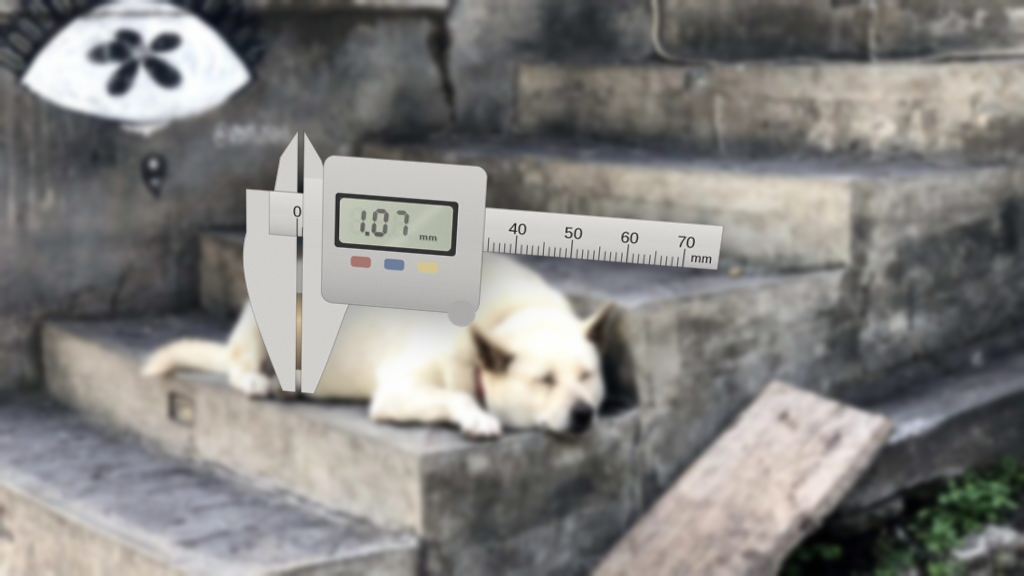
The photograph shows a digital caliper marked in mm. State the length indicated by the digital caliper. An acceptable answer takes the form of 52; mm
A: 1.07; mm
